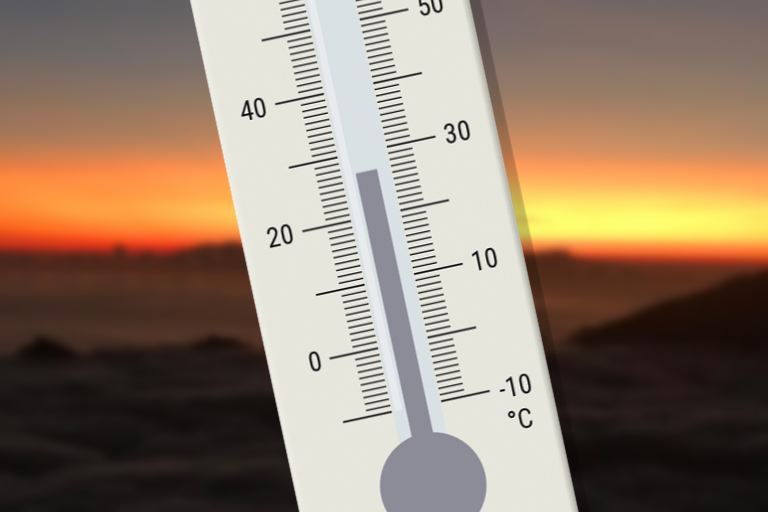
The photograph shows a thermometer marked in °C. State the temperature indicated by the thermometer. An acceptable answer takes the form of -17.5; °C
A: 27; °C
